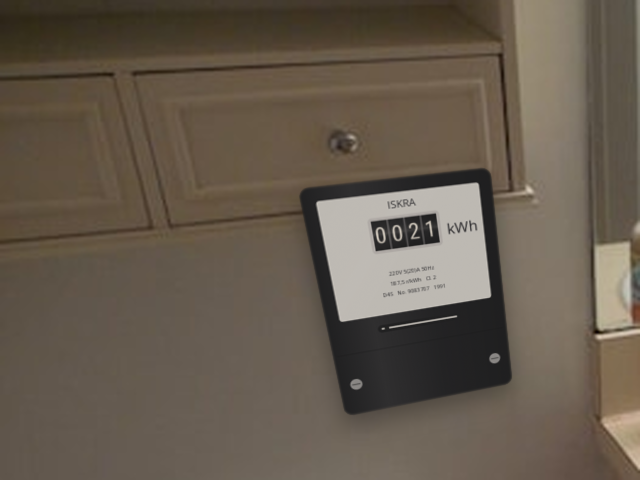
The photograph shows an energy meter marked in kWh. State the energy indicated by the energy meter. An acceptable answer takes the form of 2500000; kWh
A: 21; kWh
